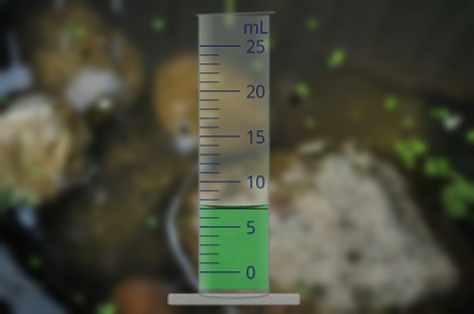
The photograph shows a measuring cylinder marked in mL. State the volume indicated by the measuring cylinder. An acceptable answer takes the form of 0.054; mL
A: 7; mL
